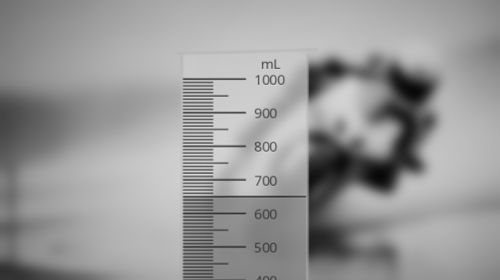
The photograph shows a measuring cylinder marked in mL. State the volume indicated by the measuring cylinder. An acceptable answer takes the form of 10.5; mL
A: 650; mL
